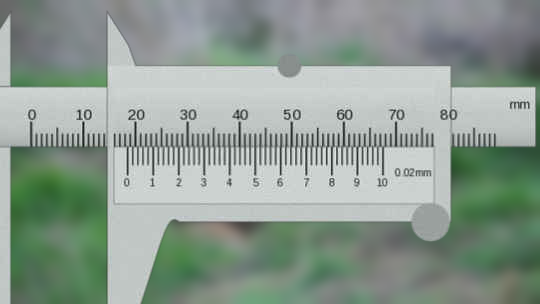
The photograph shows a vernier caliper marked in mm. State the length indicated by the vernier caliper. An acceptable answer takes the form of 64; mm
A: 18.5; mm
